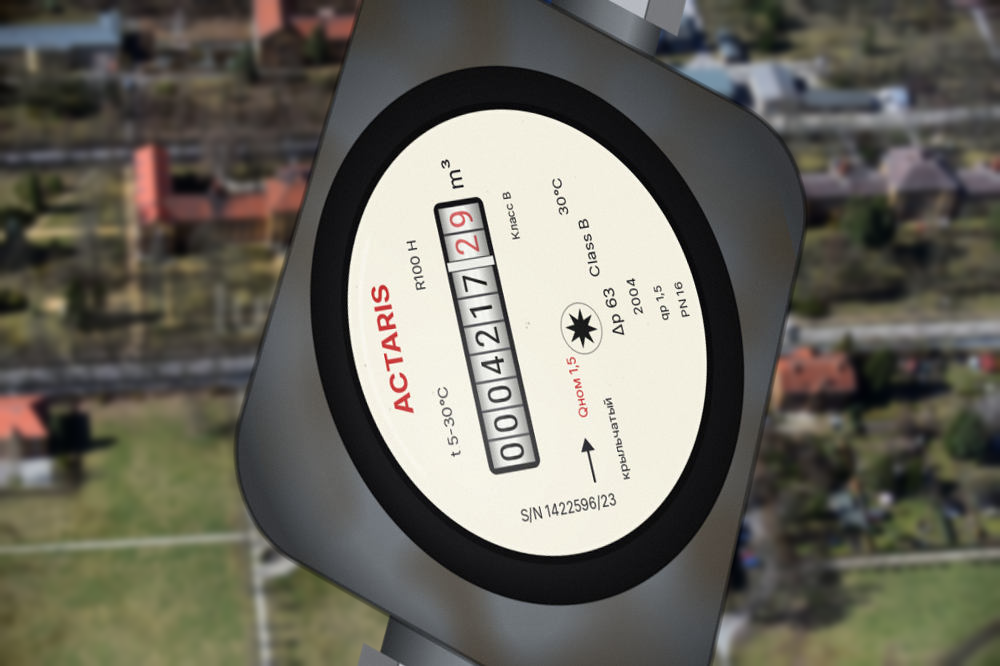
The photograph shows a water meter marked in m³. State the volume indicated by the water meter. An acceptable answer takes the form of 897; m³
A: 4217.29; m³
